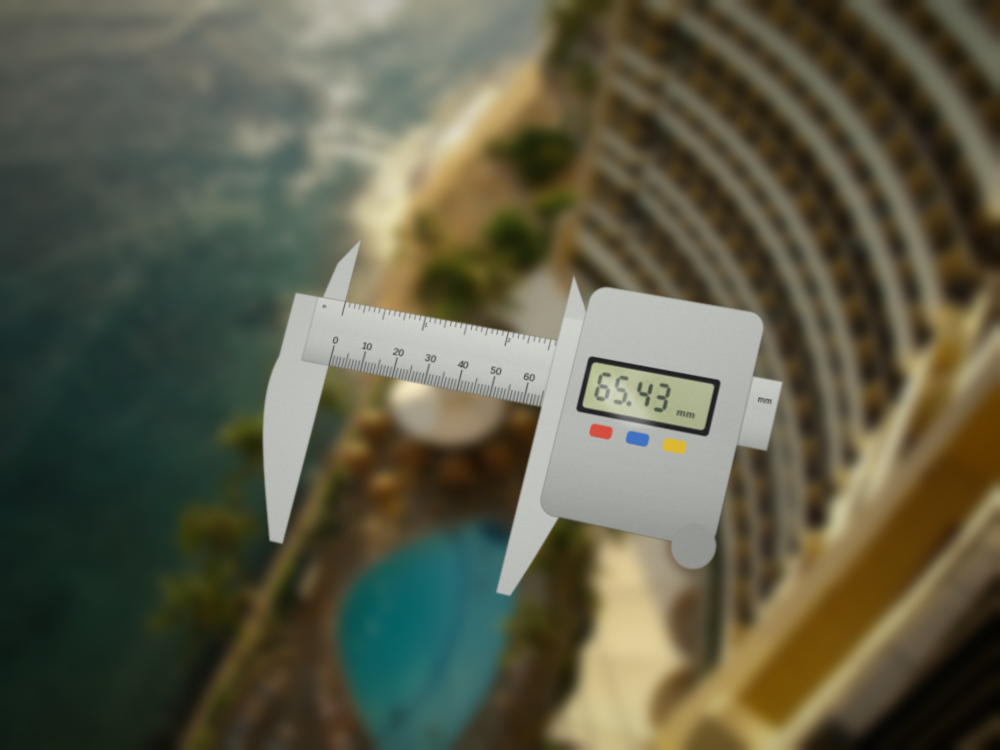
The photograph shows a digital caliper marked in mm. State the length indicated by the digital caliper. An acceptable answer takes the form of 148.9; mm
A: 65.43; mm
